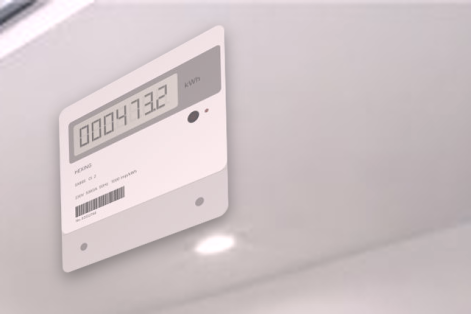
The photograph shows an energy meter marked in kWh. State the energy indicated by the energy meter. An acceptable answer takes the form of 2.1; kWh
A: 473.2; kWh
